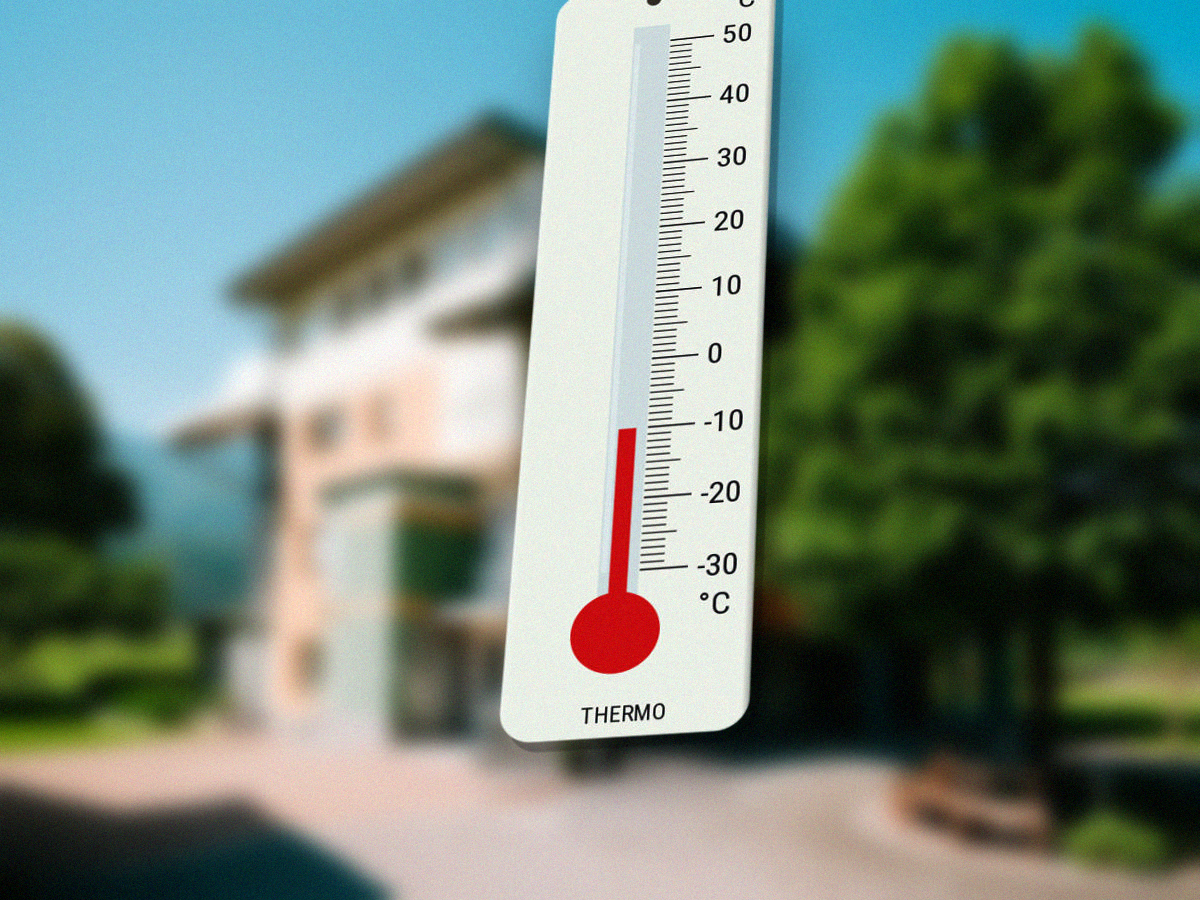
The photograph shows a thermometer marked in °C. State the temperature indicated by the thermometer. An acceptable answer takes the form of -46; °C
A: -10; °C
